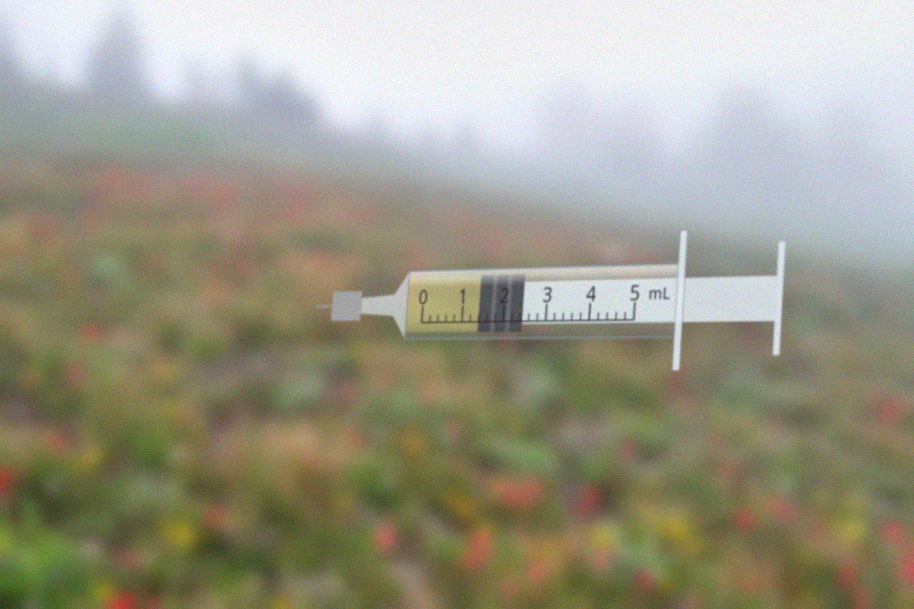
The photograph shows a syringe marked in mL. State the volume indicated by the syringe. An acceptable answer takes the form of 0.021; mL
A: 1.4; mL
